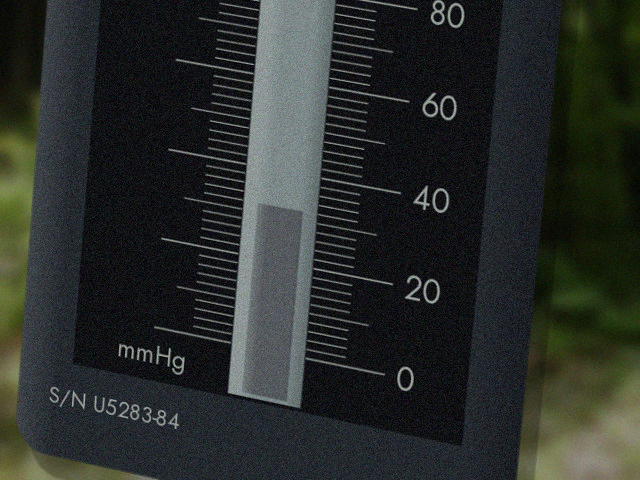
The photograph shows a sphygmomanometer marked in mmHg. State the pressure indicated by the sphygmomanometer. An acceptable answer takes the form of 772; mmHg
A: 32; mmHg
